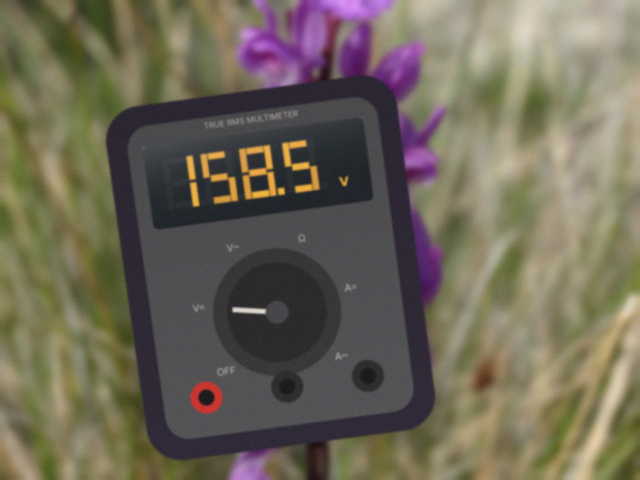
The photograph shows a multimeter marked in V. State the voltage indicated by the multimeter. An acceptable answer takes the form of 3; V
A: 158.5; V
